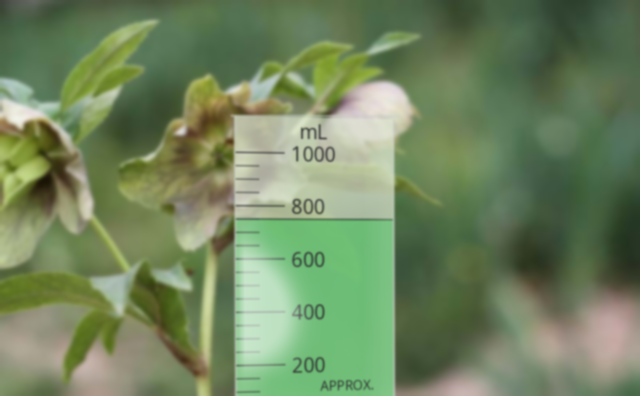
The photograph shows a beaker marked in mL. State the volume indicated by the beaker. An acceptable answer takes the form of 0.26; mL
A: 750; mL
